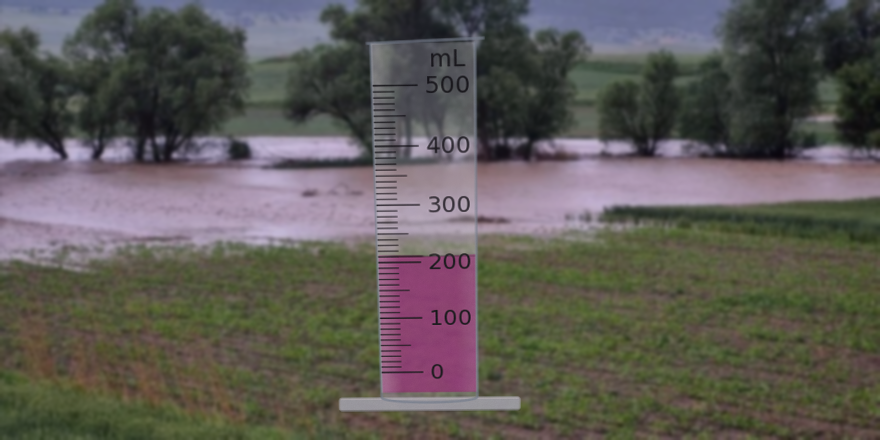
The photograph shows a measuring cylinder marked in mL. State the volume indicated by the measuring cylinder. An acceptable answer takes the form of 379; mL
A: 210; mL
